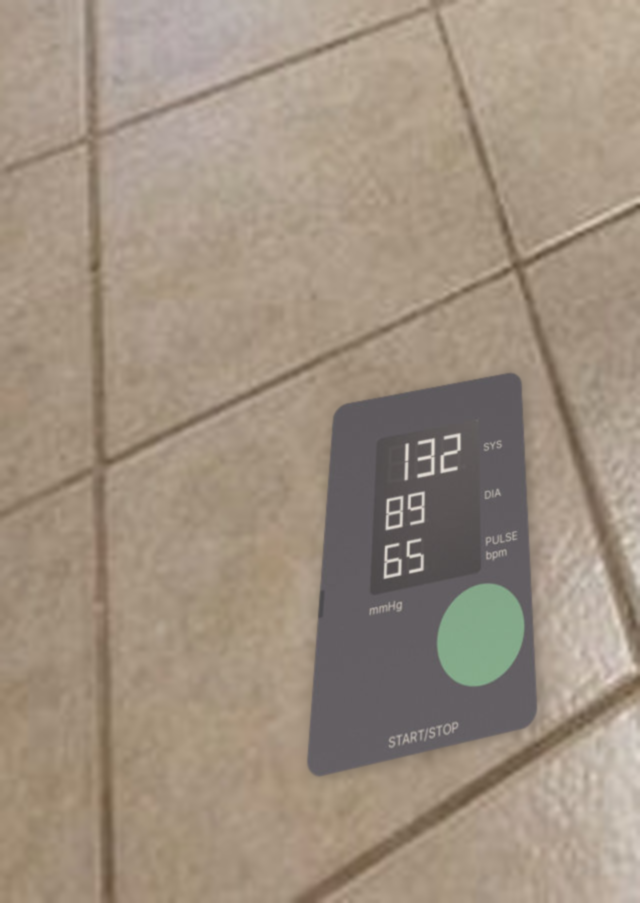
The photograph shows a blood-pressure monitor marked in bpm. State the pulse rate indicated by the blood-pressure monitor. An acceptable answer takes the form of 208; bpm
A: 65; bpm
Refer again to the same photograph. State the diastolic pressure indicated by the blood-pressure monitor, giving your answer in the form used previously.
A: 89; mmHg
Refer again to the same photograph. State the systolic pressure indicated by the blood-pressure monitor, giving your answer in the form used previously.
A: 132; mmHg
